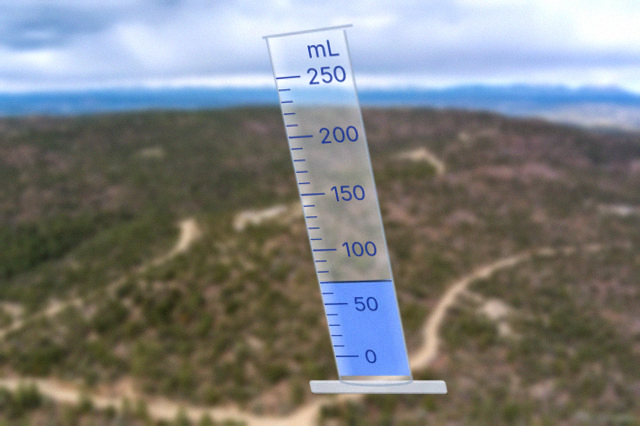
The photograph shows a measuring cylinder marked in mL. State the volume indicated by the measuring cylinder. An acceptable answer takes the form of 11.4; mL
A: 70; mL
